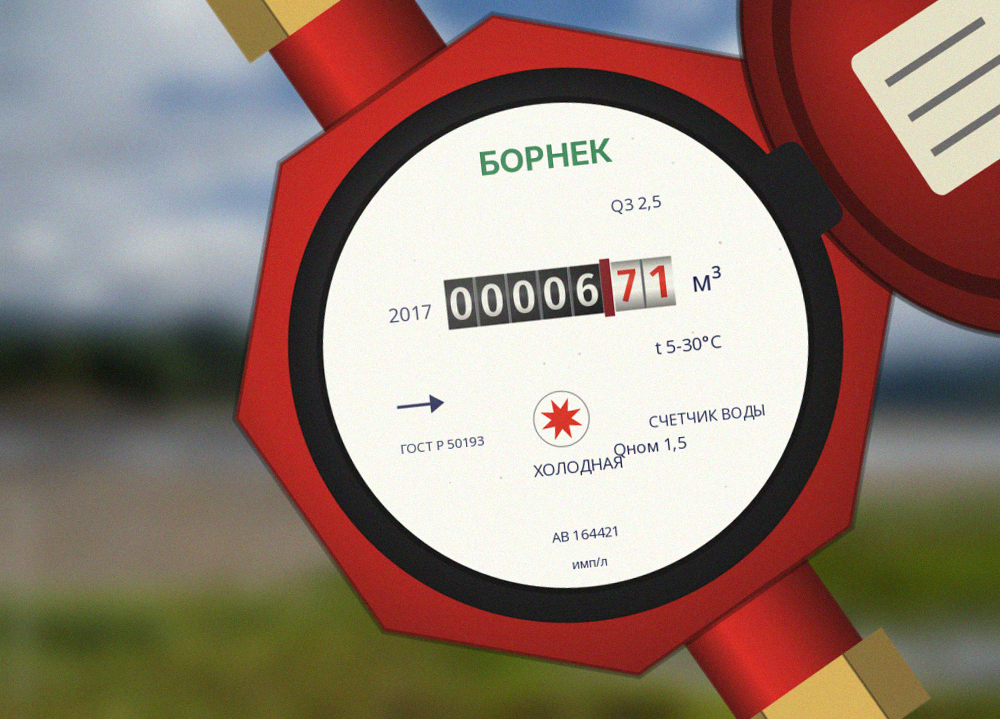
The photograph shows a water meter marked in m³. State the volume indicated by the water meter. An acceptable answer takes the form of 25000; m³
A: 6.71; m³
